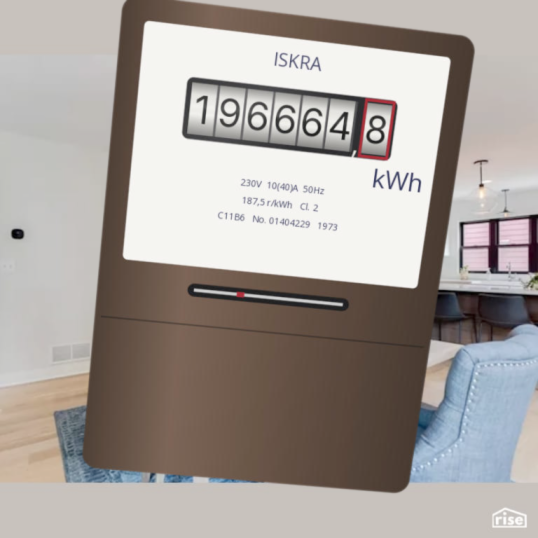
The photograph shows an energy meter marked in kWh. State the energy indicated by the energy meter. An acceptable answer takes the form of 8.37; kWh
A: 196664.8; kWh
